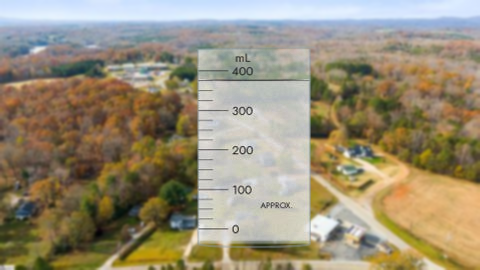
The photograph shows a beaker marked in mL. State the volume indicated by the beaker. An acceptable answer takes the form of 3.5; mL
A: 375; mL
